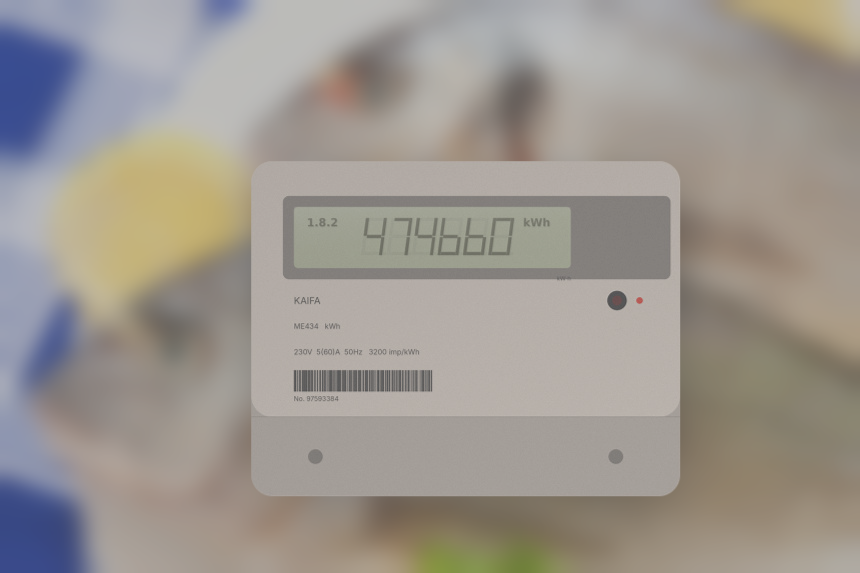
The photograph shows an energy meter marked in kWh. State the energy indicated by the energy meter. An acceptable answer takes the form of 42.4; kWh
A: 474660; kWh
